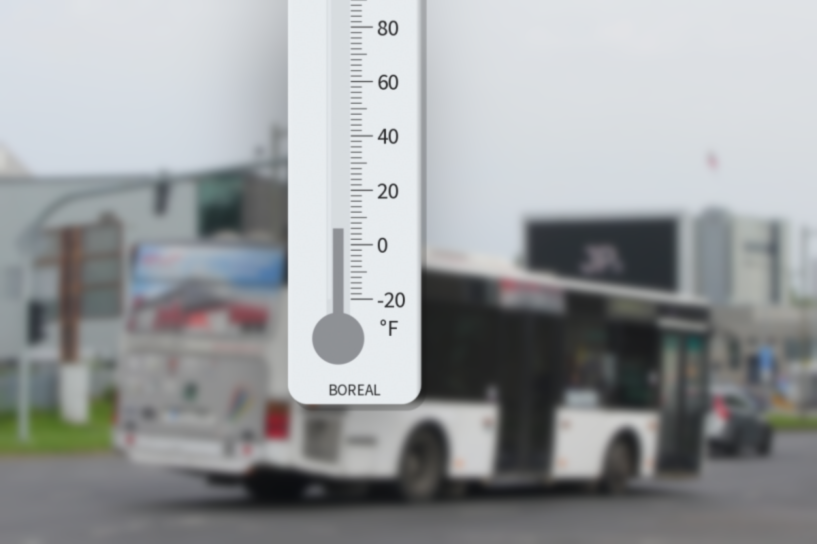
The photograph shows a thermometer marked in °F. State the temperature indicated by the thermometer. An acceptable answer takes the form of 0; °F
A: 6; °F
